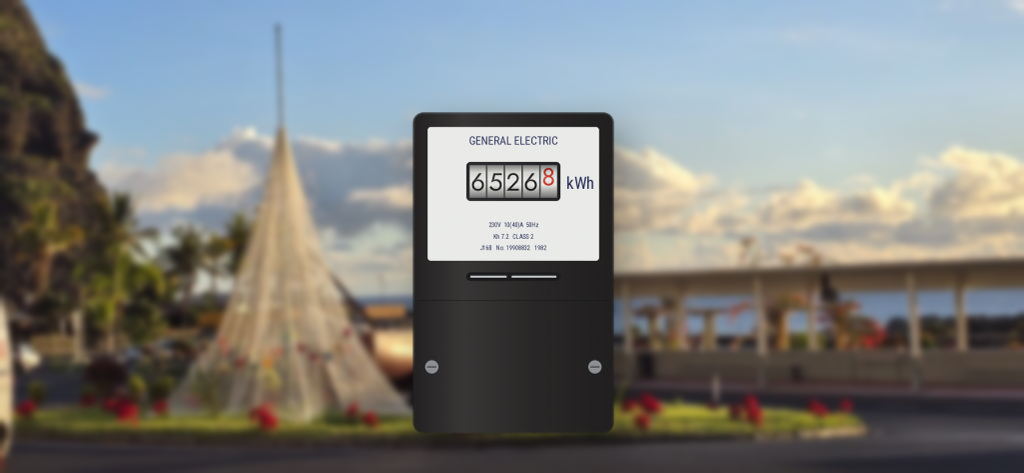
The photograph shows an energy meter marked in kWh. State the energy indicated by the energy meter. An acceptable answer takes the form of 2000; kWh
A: 6526.8; kWh
